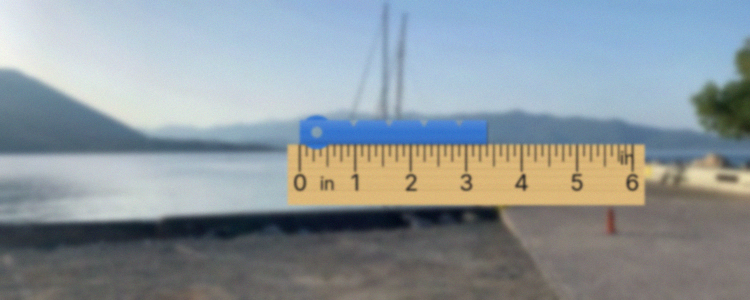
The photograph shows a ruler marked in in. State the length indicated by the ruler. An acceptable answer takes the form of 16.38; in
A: 3.375; in
